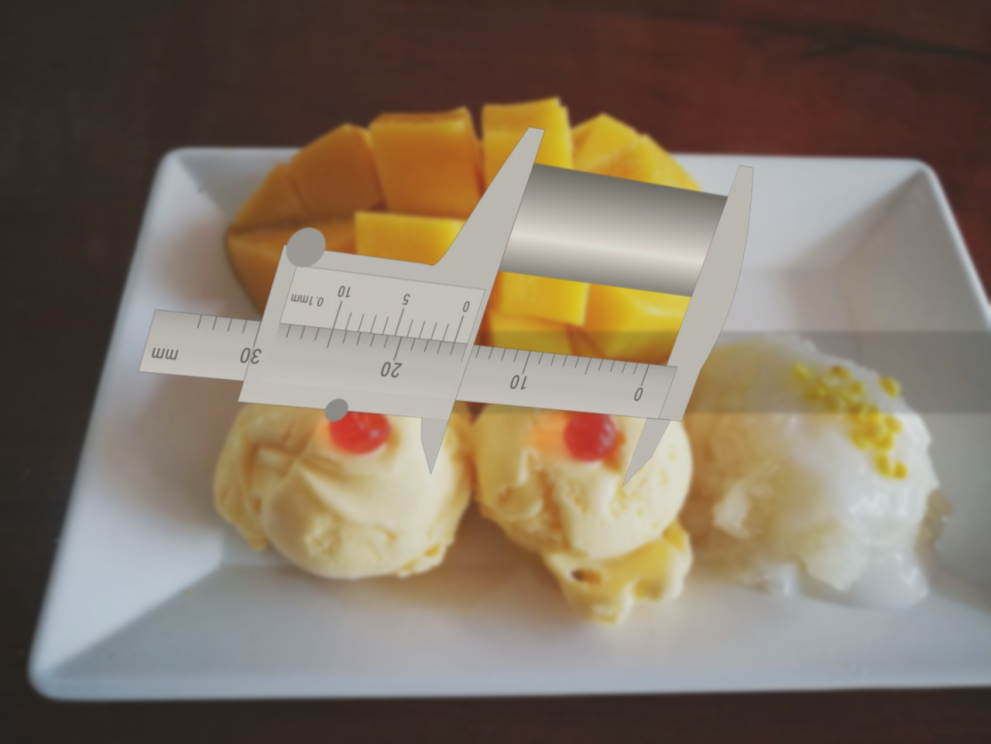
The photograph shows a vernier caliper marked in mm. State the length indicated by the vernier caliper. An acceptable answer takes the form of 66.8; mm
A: 16.0; mm
